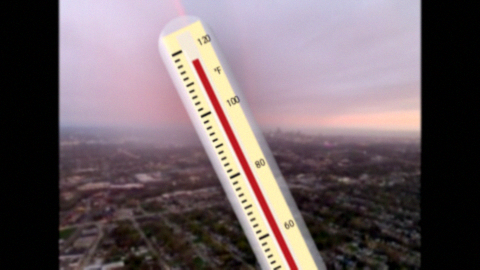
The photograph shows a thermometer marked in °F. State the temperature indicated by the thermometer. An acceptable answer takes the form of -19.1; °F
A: 116; °F
